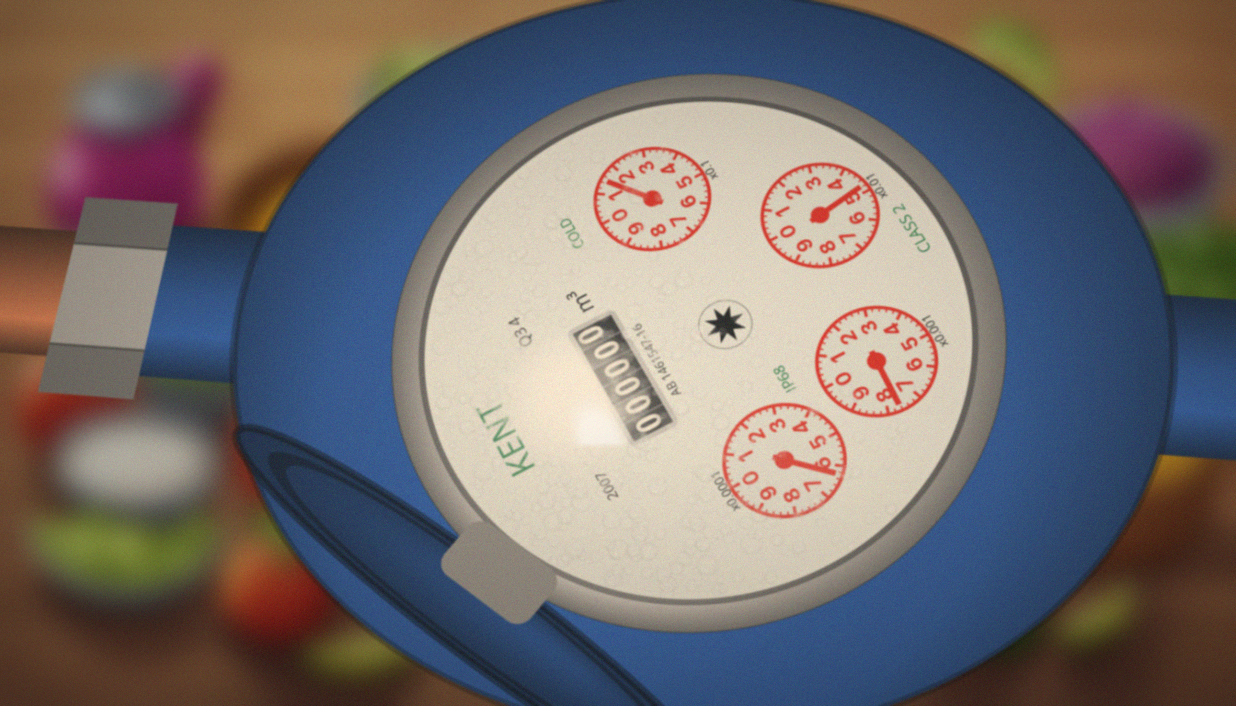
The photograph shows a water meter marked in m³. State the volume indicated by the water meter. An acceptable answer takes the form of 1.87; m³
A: 0.1476; m³
